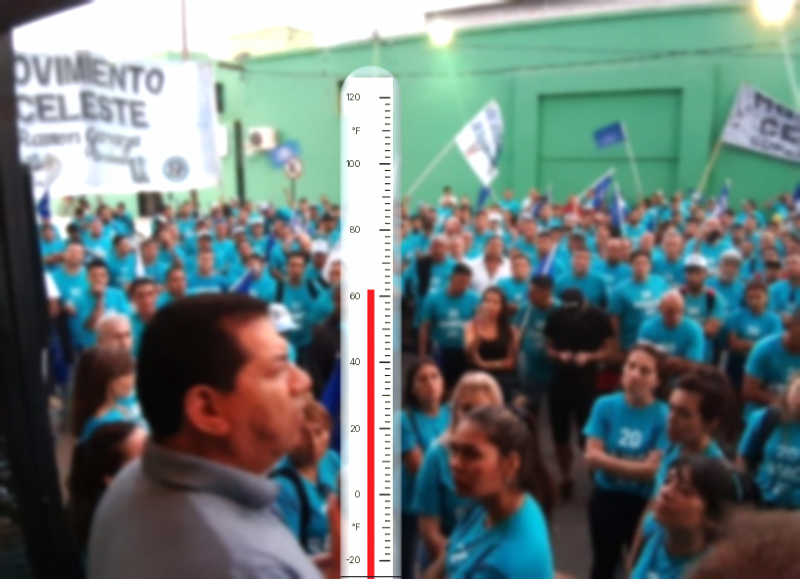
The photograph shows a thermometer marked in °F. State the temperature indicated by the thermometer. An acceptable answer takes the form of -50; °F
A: 62; °F
